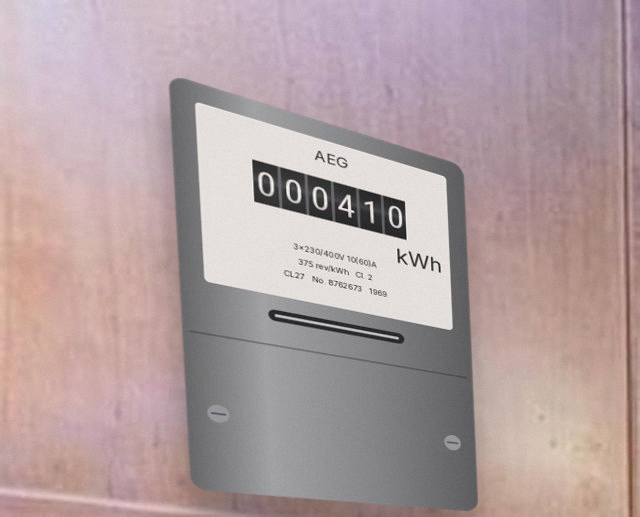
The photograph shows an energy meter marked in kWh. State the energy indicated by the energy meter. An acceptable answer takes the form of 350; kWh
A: 410; kWh
